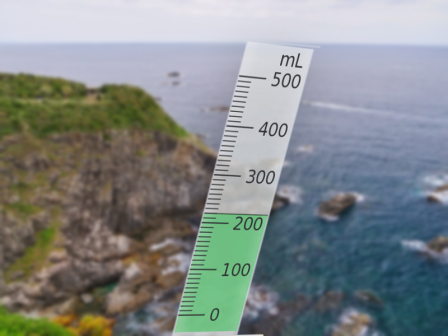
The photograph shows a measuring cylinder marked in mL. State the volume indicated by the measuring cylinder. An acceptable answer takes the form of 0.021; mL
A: 220; mL
